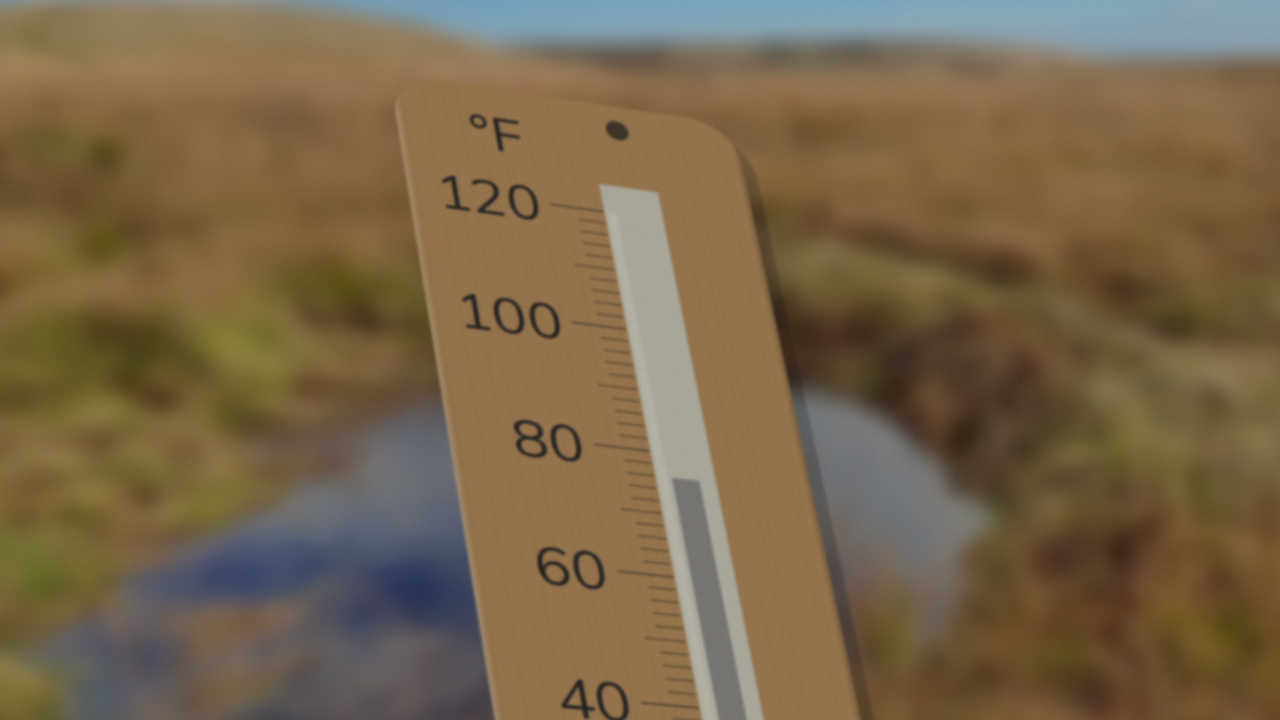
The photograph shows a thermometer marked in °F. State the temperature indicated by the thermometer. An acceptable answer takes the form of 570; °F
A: 76; °F
